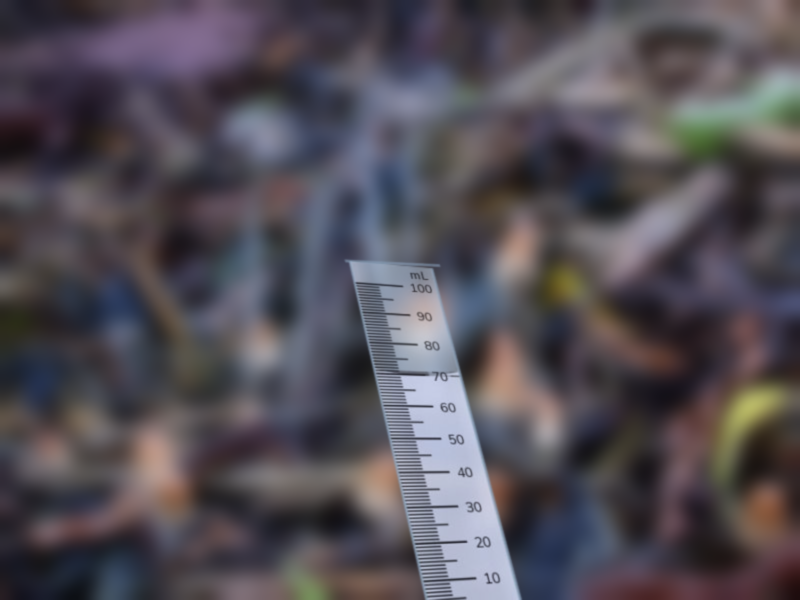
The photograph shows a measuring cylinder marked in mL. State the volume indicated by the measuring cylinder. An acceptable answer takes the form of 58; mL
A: 70; mL
